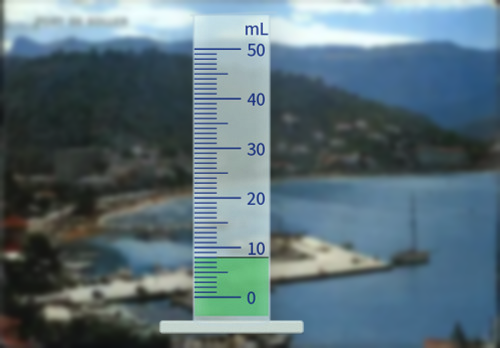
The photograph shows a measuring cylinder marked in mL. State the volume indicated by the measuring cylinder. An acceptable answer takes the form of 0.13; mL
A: 8; mL
